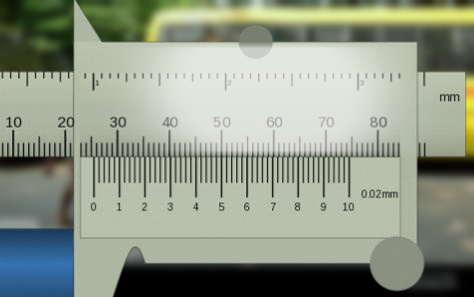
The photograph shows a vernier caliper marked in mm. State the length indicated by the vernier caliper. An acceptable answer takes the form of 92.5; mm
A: 25.5; mm
